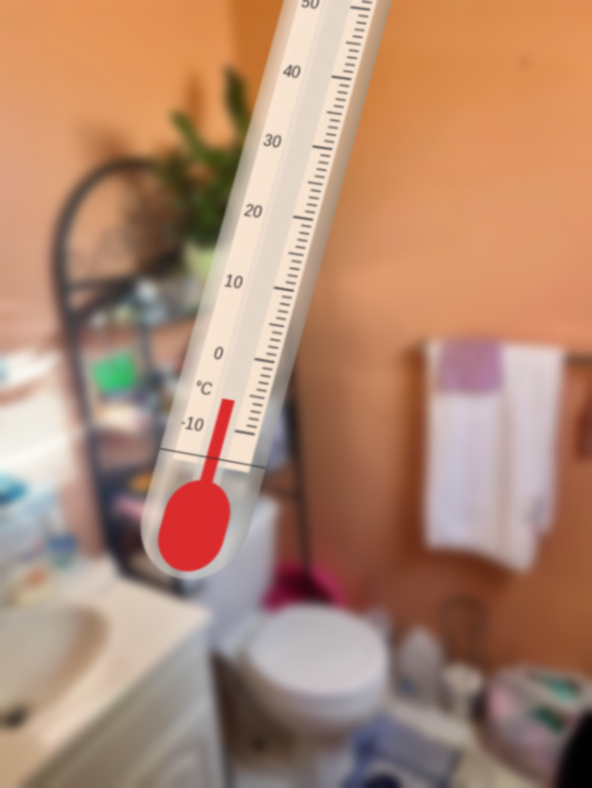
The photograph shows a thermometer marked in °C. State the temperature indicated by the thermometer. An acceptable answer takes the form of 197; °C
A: -6; °C
